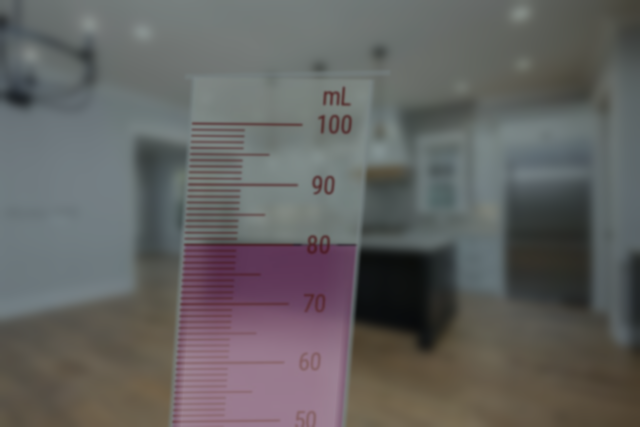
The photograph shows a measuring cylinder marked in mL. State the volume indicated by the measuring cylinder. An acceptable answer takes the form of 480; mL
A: 80; mL
